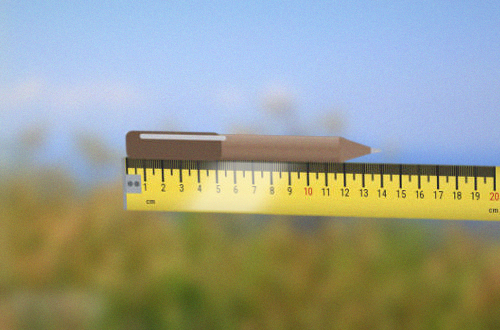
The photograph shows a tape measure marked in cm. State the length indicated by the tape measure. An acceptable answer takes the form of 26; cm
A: 14; cm
